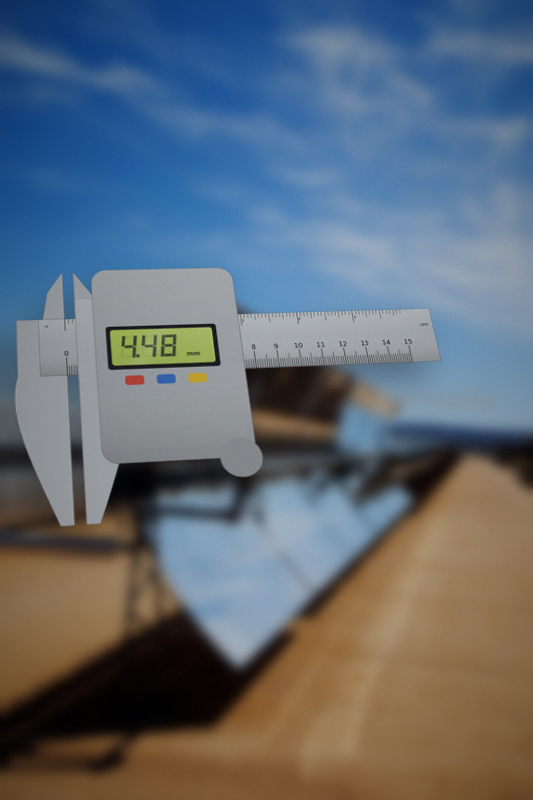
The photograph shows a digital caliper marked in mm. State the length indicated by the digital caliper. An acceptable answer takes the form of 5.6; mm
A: 4.48; mm
